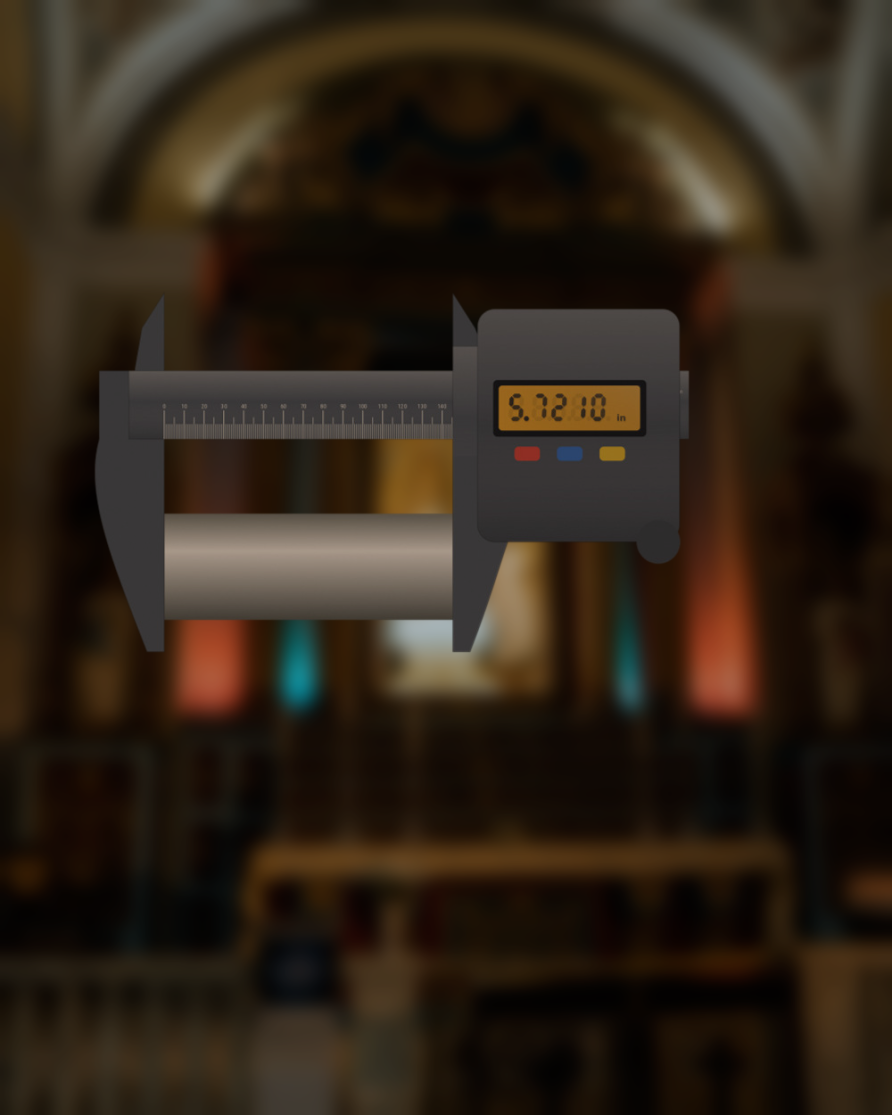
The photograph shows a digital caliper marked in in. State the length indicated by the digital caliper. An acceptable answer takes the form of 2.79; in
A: 5.7210; in
